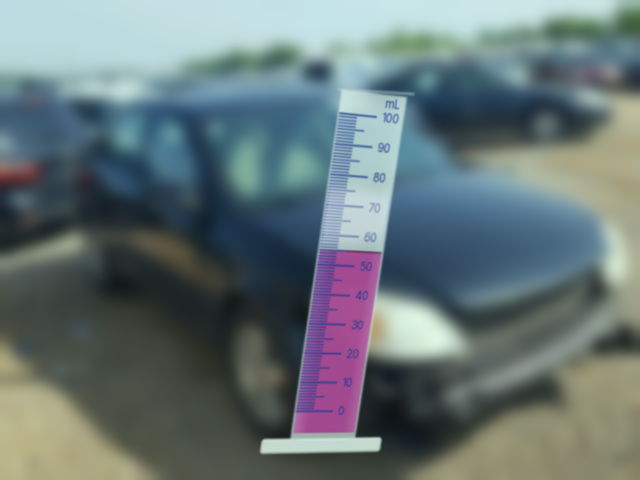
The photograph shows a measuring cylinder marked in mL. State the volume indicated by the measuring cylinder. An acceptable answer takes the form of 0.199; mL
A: 55; mL
